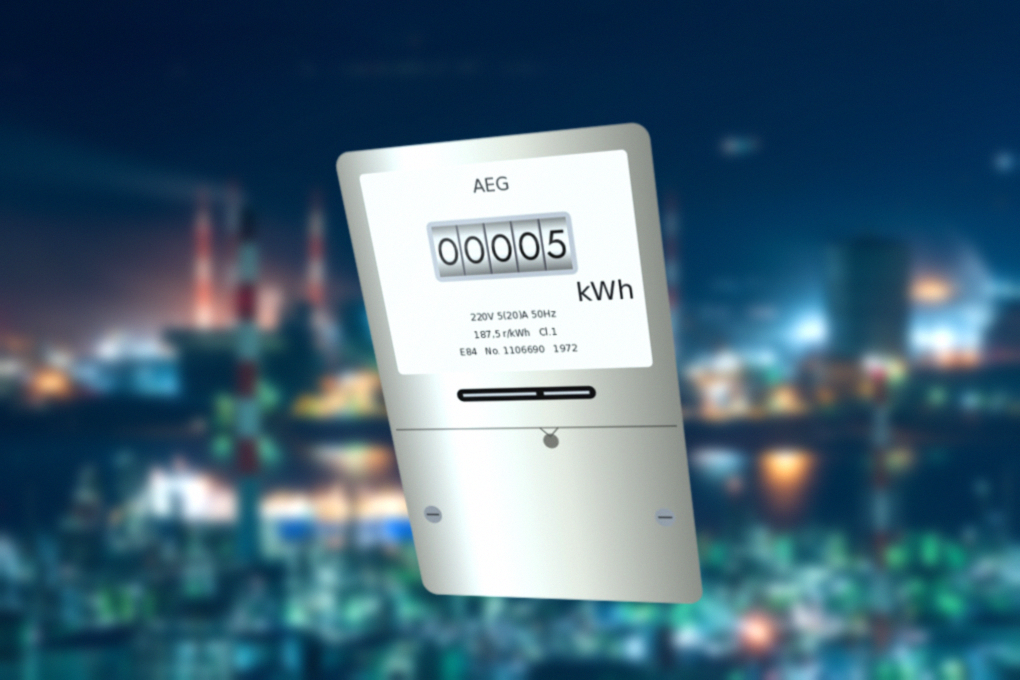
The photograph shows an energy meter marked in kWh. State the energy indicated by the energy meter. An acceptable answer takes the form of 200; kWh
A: 5; kWh
